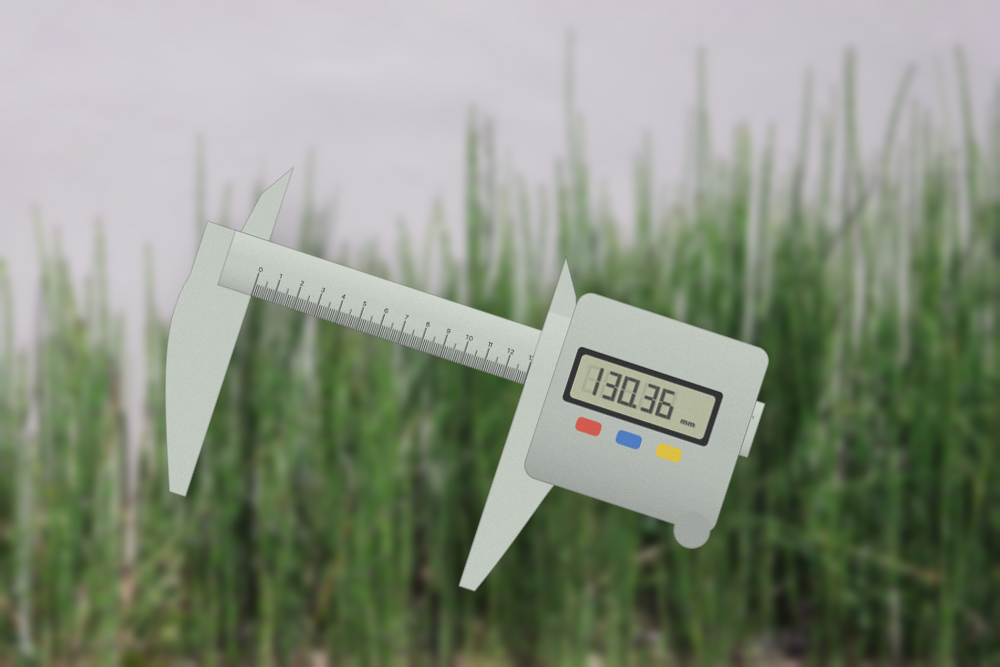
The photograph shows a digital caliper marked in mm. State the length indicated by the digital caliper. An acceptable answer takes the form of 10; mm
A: 130.36; mm
